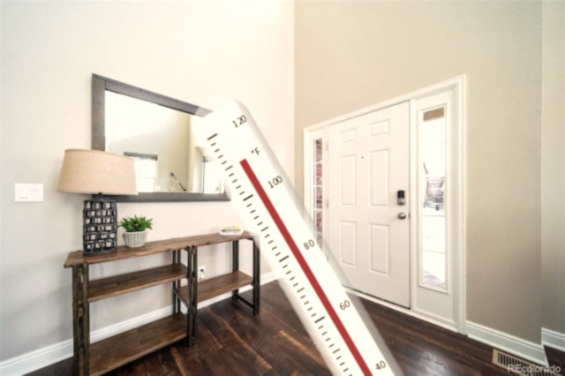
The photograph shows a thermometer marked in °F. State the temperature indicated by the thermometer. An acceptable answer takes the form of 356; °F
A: 110; °F
